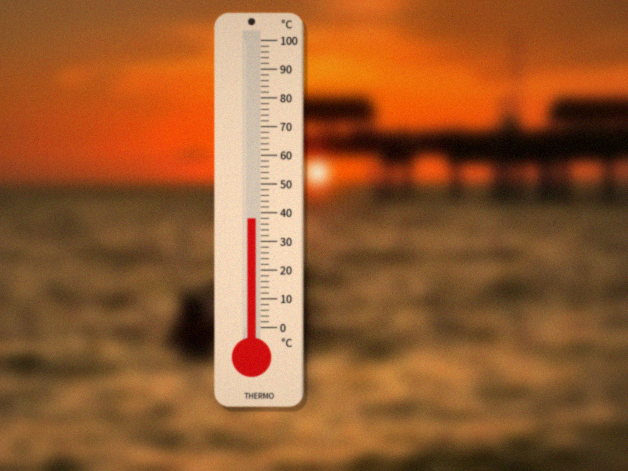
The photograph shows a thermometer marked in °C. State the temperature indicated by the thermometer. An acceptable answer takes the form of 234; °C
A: 38; °C
